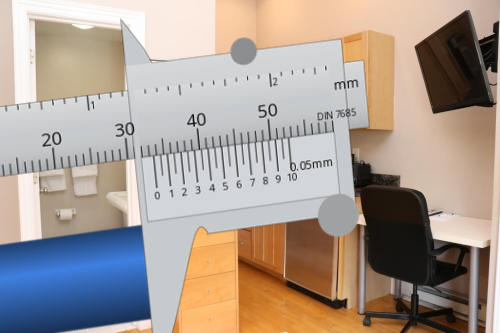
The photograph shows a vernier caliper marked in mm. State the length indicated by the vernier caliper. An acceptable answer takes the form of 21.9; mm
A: 33.6; mm
